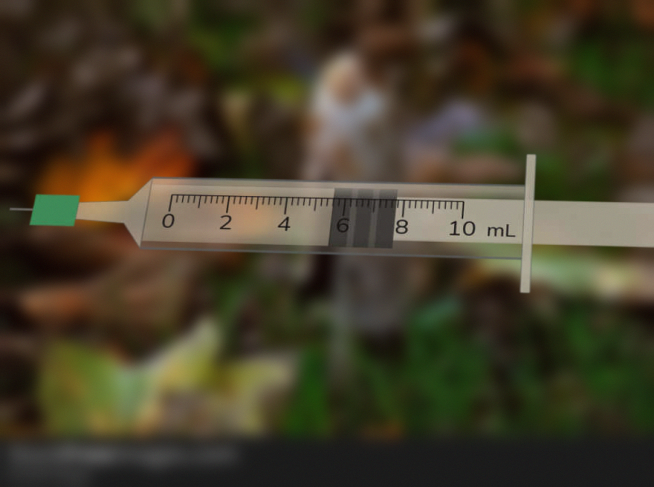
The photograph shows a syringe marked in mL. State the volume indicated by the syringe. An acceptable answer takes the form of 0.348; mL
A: 5.6; mL
